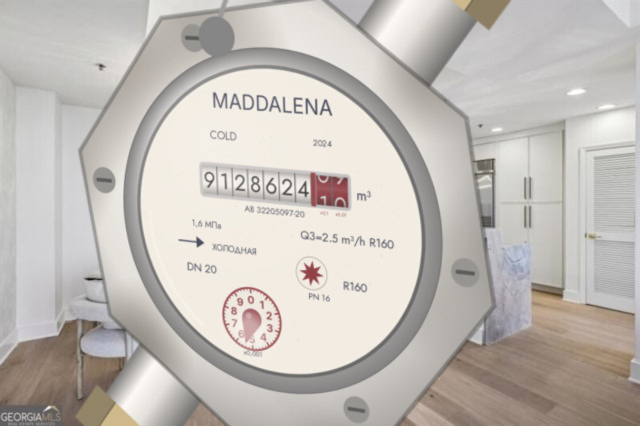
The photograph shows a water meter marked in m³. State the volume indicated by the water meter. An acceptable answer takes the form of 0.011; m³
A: 9128624.095; m³
